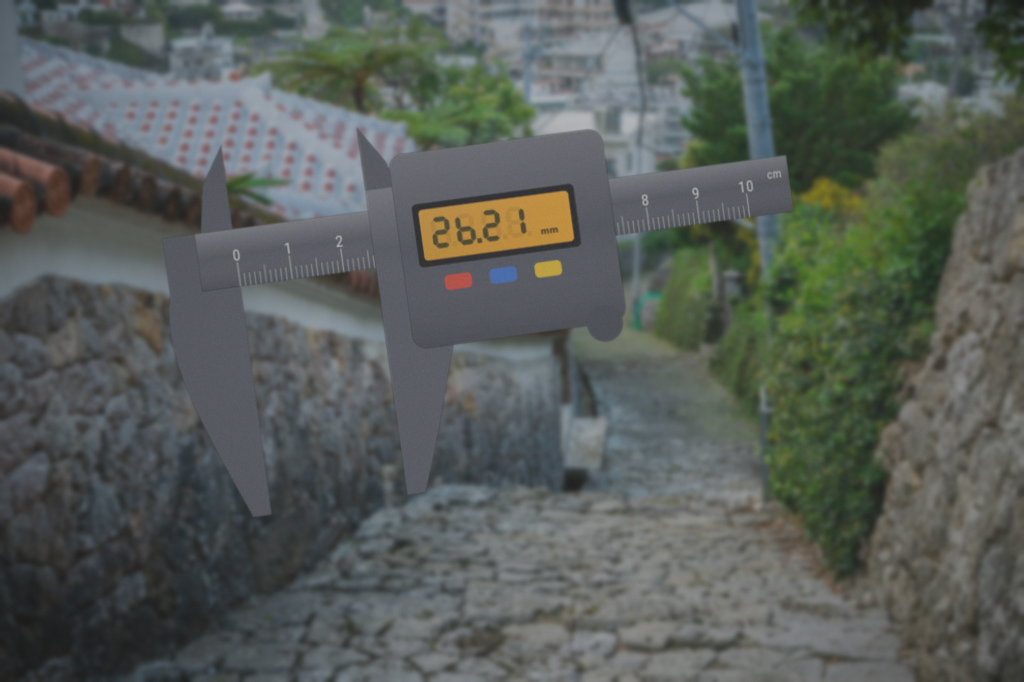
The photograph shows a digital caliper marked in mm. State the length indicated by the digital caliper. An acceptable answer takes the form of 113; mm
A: 26.21; mm
